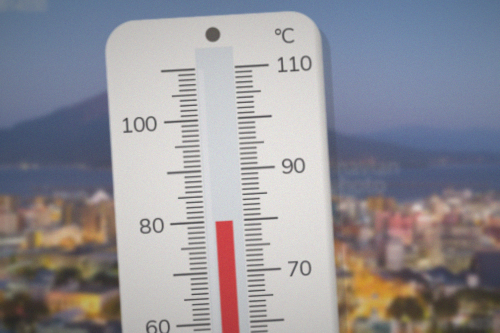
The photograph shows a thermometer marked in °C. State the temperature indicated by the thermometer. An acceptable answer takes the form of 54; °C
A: 80; °C
